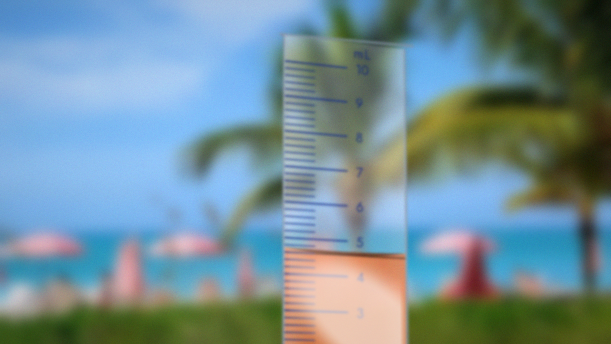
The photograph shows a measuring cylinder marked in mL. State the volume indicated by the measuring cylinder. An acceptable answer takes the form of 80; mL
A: 4.6; mL
